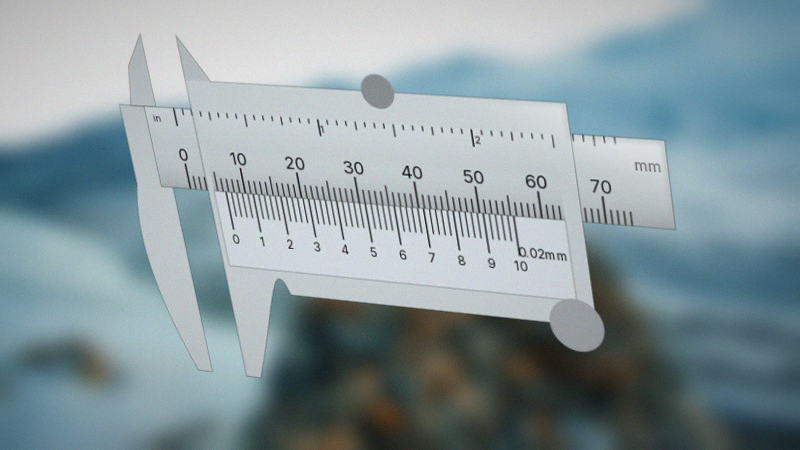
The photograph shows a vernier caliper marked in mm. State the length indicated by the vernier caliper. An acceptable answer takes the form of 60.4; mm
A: 6.5; mm
